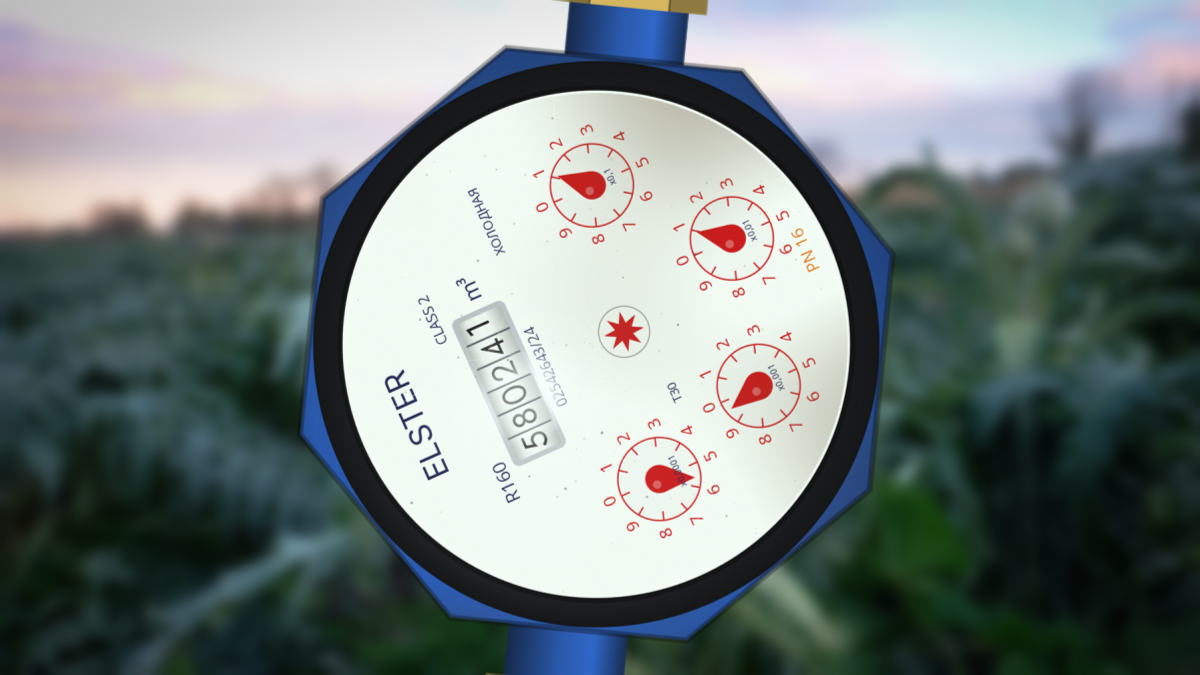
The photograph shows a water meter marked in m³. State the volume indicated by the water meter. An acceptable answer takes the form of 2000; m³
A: 580241.1095; m³
